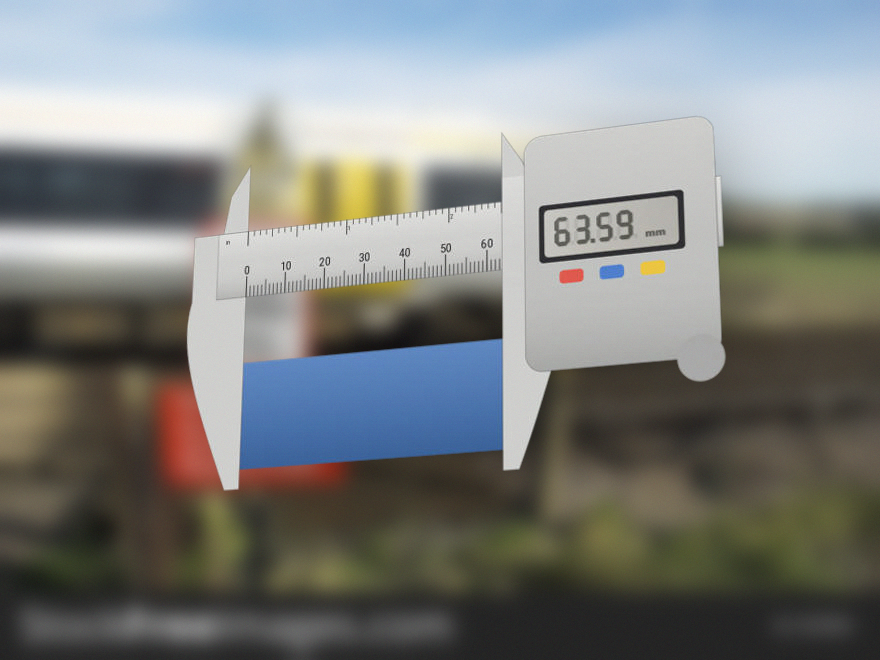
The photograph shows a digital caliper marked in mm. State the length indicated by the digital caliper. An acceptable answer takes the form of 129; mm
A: 63.59; mm
